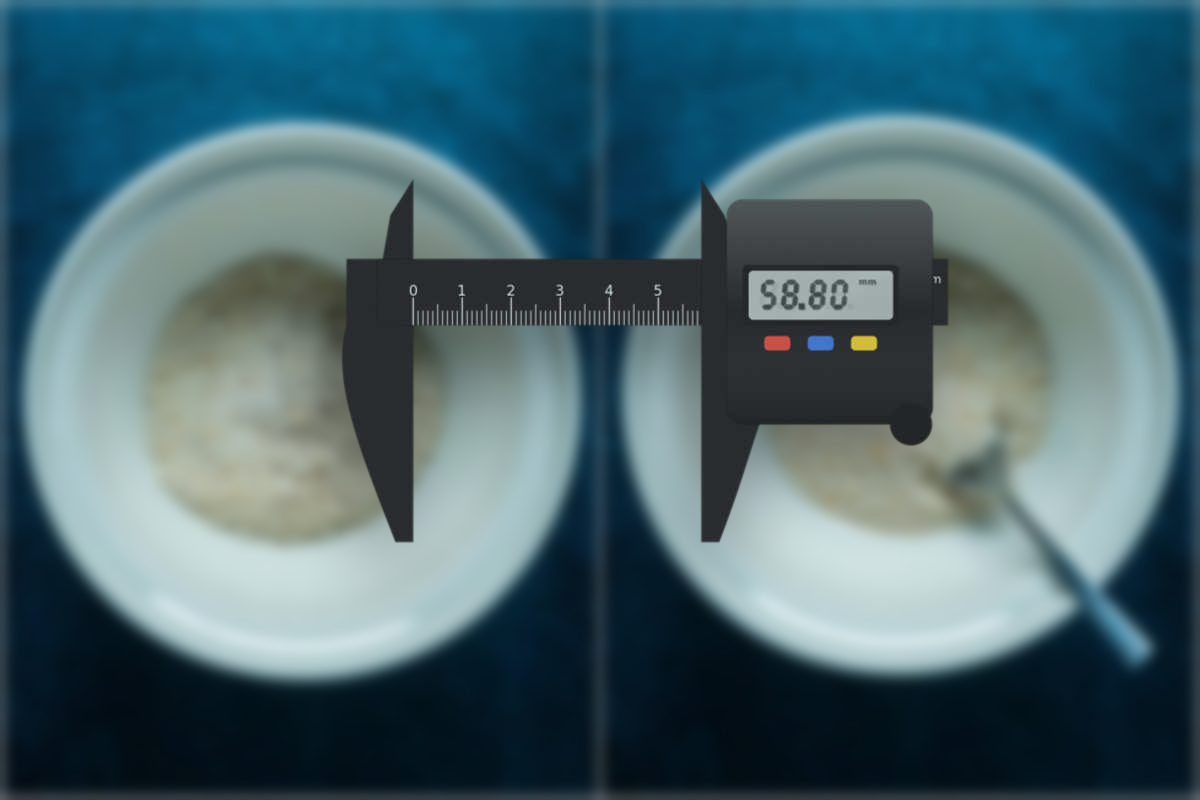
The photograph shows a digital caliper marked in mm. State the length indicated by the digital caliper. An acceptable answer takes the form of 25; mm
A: 58.80; mm
